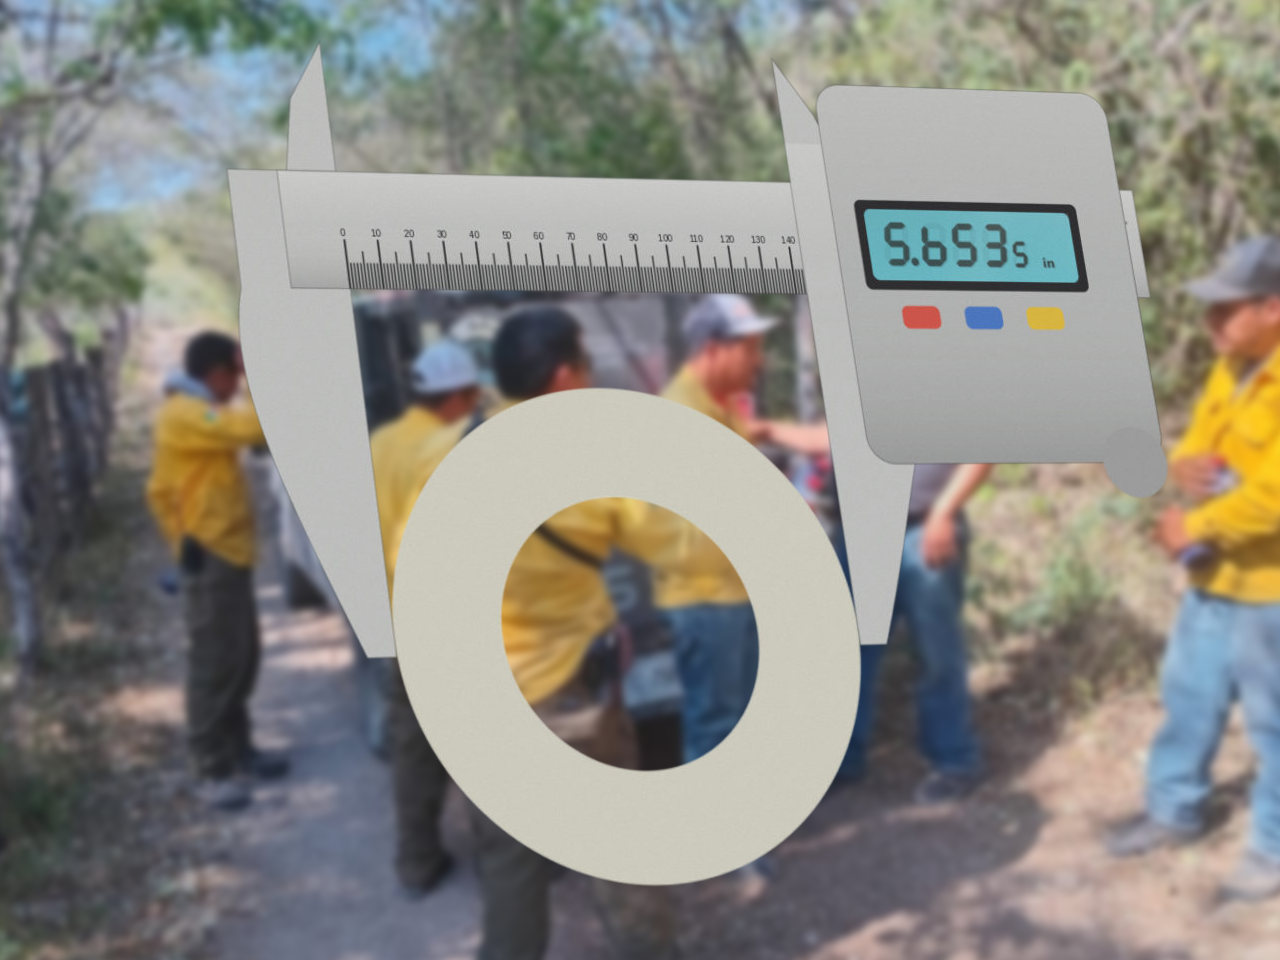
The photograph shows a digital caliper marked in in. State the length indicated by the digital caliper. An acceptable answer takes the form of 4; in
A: 5.6535; in
